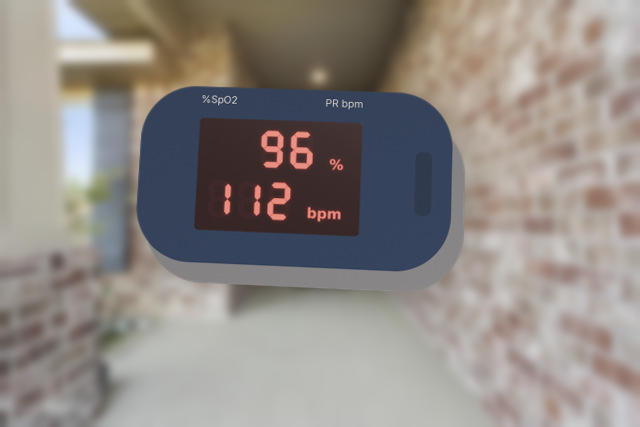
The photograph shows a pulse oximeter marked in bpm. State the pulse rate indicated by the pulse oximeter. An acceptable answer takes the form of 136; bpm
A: 112; bpm
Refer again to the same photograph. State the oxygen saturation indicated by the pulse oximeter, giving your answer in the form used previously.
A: 96; %
